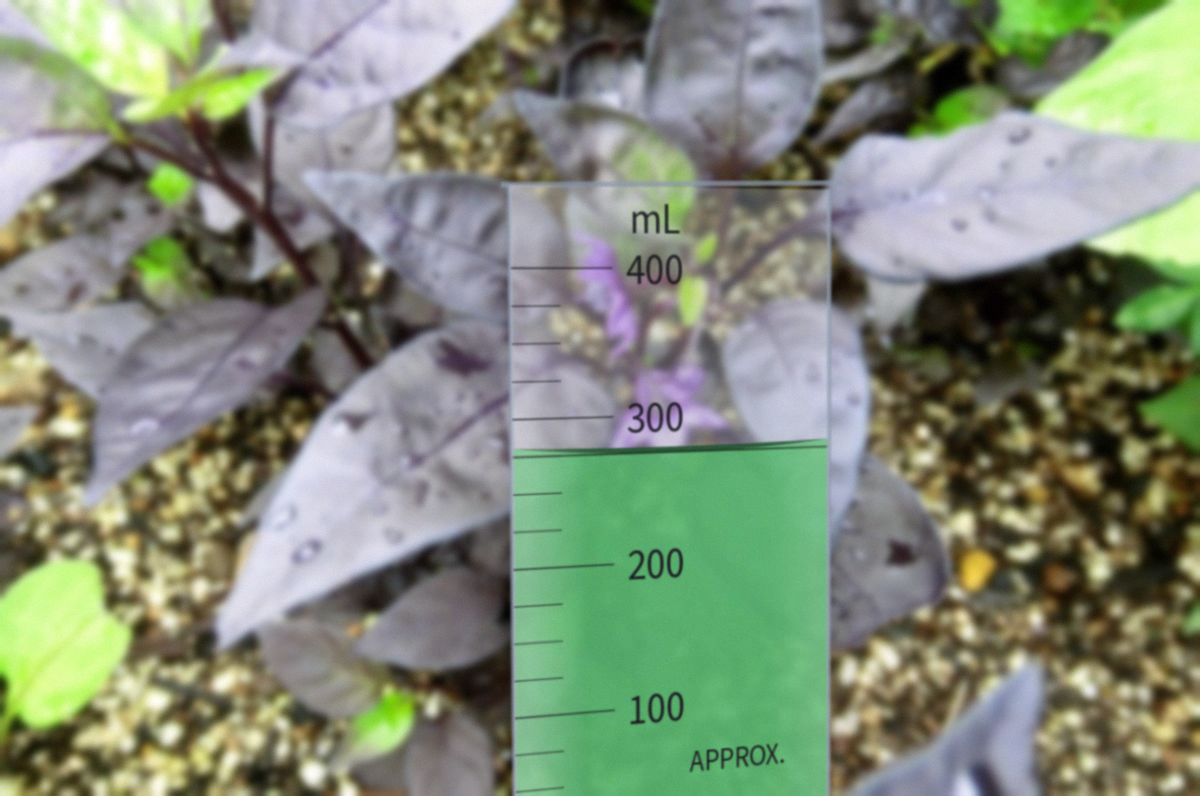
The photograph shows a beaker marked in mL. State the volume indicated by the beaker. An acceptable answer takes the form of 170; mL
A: 275; mL
